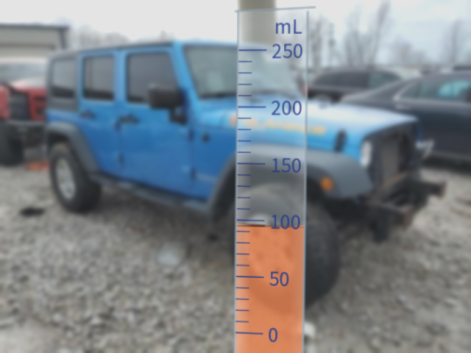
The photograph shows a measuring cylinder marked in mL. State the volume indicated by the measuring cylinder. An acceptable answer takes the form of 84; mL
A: 95; mL
